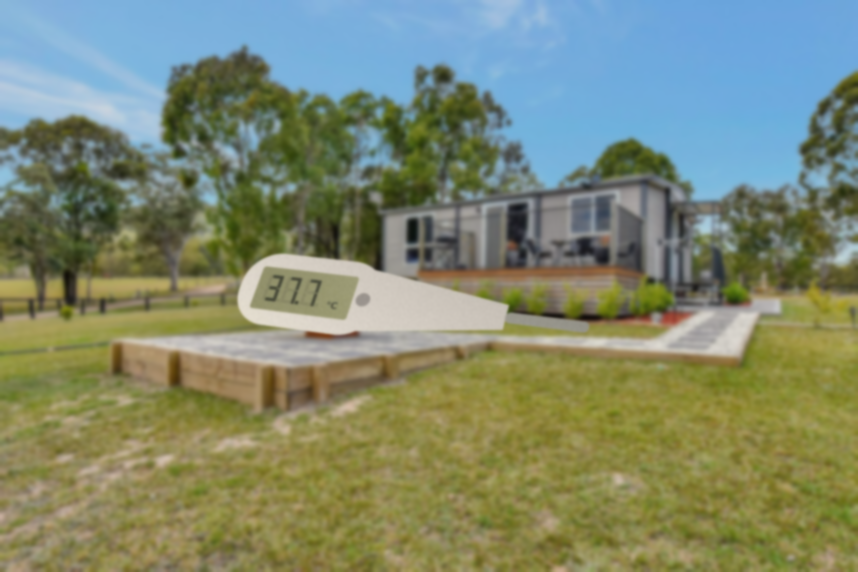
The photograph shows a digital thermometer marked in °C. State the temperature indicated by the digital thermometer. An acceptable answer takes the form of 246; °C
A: 37.7; °C
